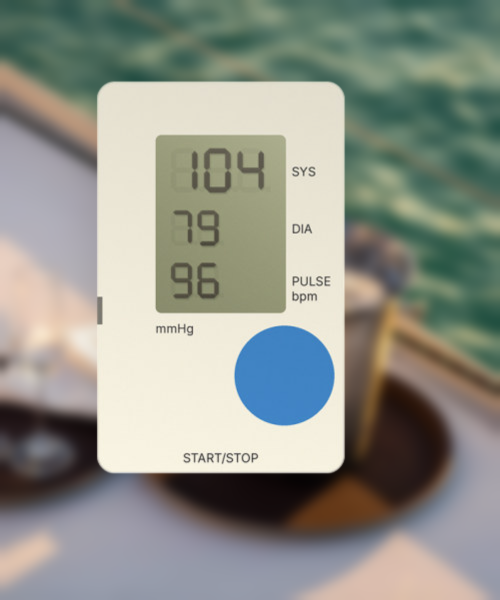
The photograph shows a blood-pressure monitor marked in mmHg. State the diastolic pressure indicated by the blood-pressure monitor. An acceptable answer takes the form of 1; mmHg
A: 79; mmHg
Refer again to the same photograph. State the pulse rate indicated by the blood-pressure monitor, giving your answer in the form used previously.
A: 96; bpm
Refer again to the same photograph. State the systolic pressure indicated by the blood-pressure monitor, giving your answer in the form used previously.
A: 104; mmHg
